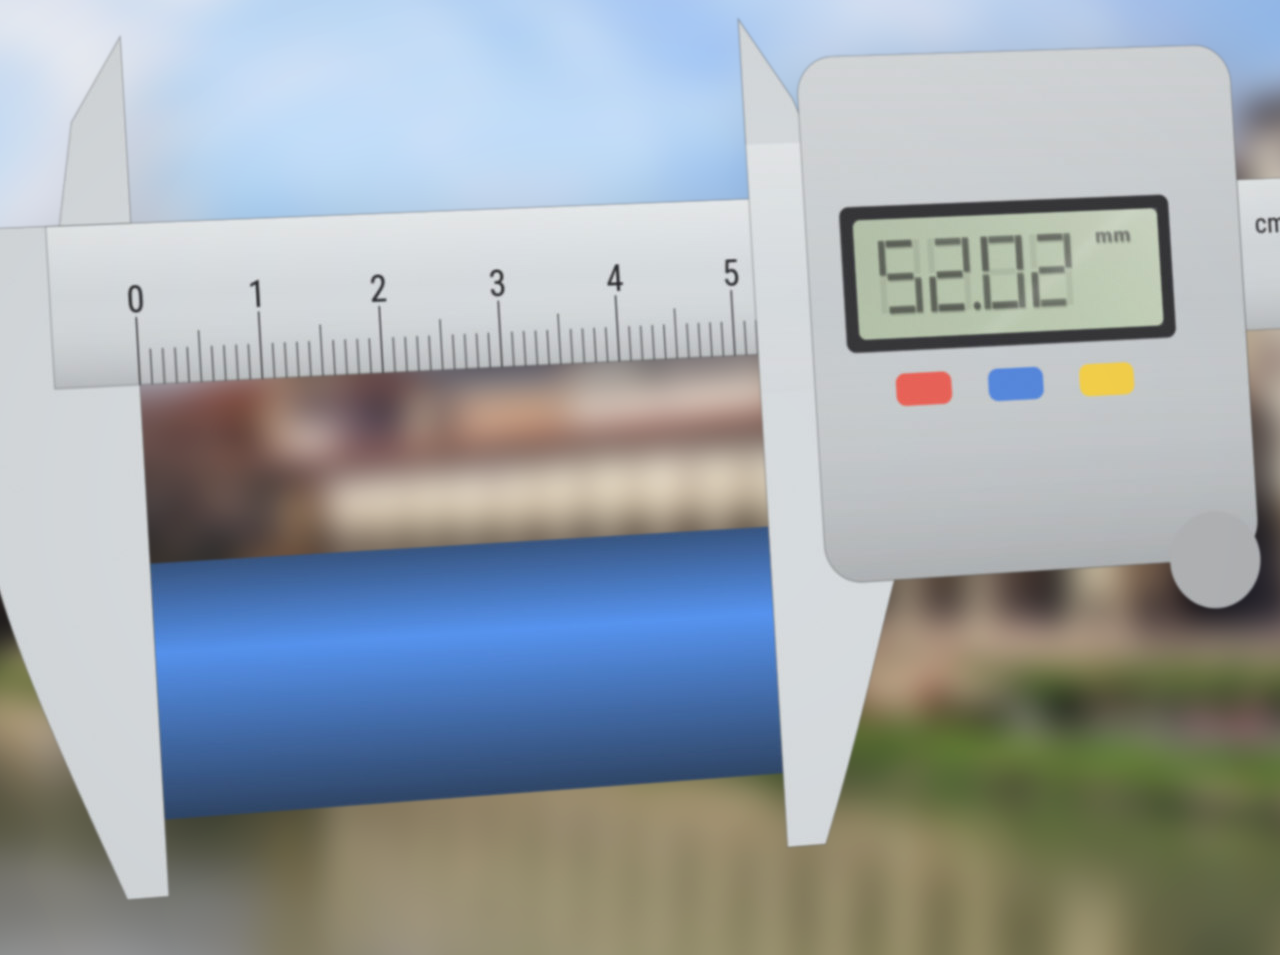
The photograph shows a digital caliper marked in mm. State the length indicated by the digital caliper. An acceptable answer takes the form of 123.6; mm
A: 52.02; mm
